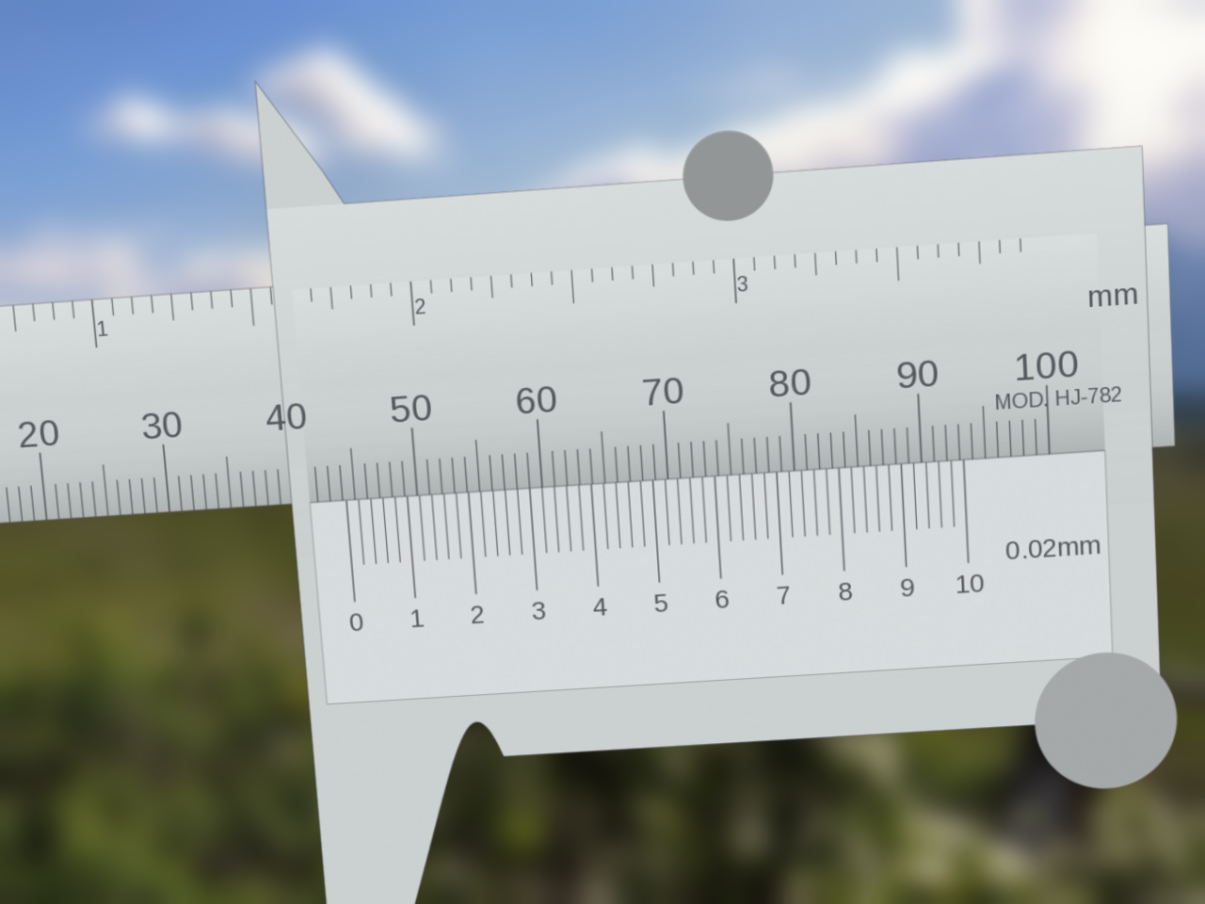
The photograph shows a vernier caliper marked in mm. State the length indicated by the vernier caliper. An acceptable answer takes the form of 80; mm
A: 44.3; mm
